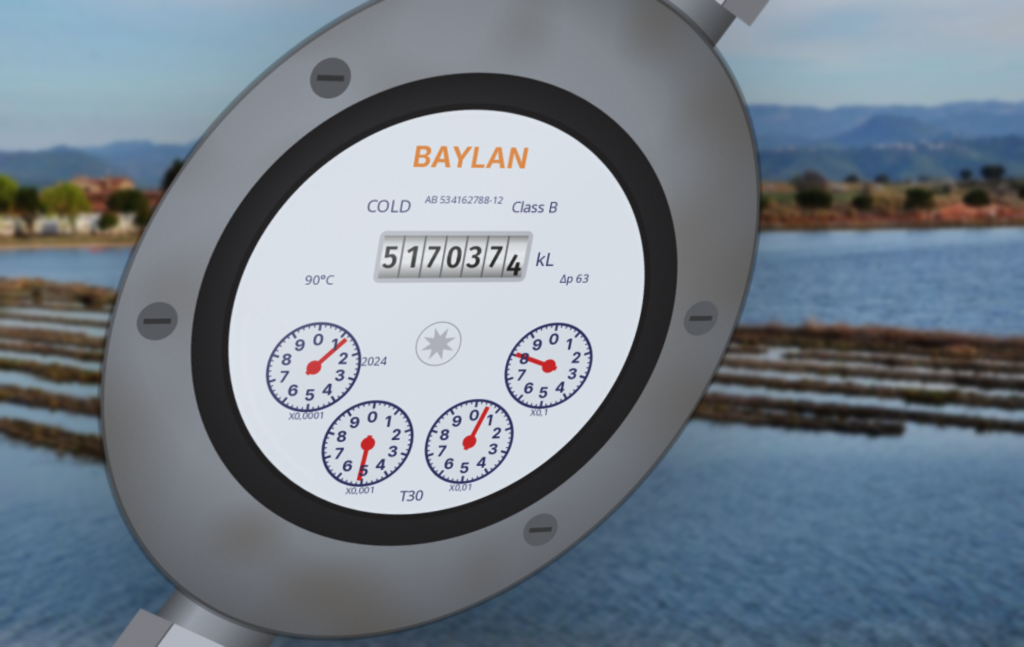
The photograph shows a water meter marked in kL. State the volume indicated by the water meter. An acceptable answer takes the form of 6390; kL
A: 5170373.8051; kL
